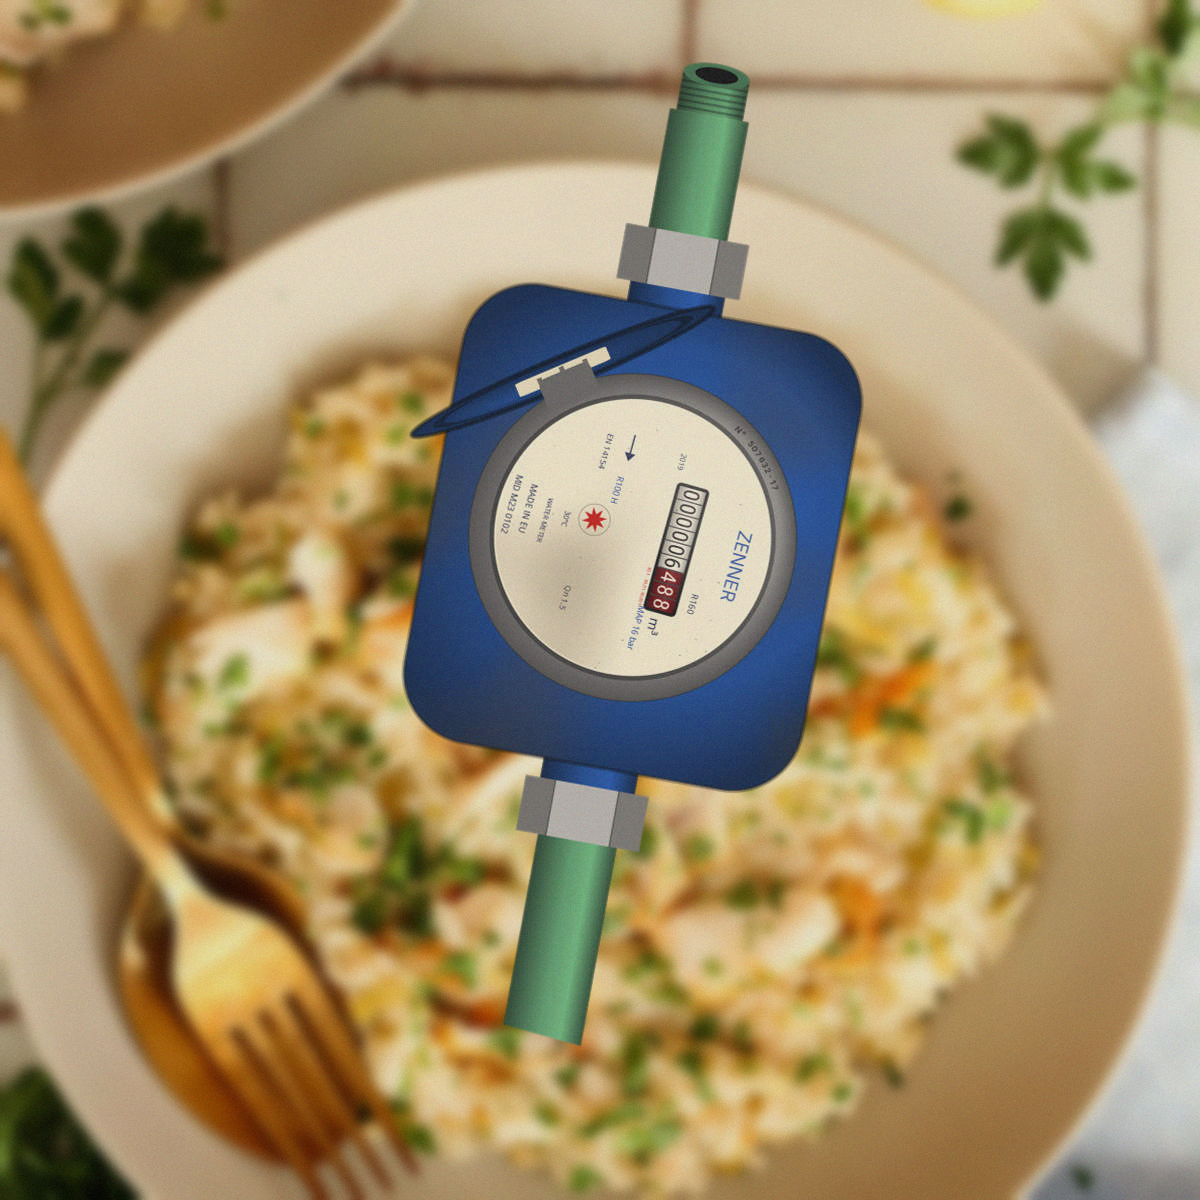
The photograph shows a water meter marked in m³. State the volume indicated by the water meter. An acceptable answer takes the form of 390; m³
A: 6.488; m³
